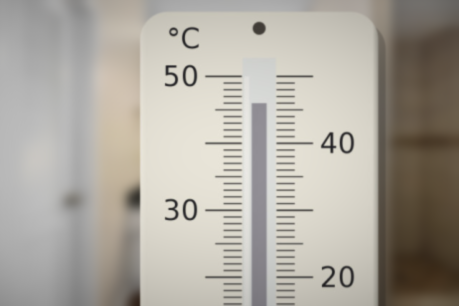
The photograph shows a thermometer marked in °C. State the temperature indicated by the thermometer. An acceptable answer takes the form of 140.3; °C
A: 46; °C
